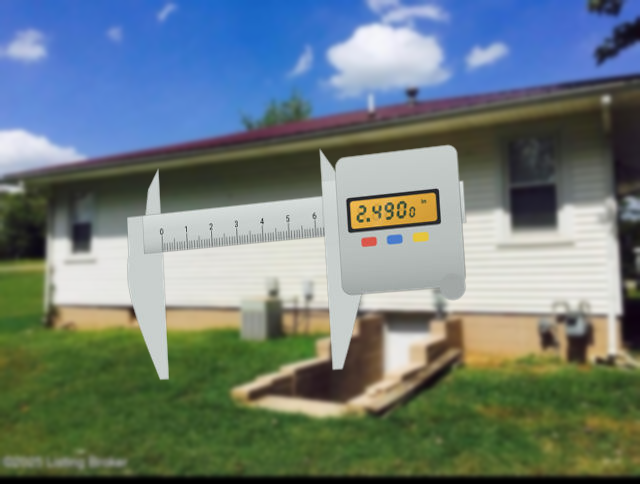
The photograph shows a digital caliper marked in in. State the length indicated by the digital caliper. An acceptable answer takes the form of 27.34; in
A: 2.4900; in
